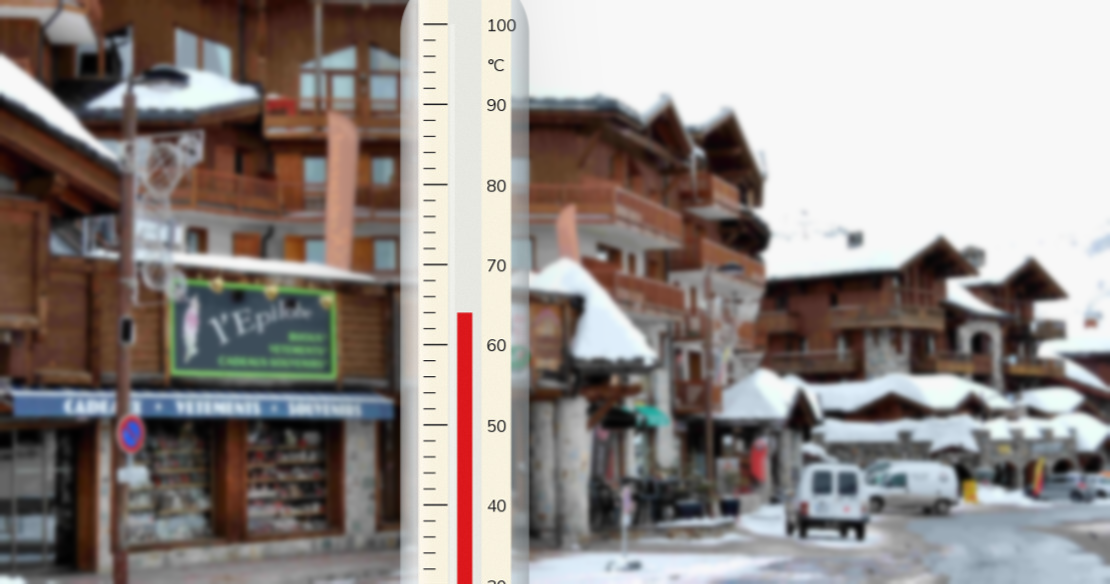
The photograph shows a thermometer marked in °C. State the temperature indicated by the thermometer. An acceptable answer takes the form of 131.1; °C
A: 64; °C
